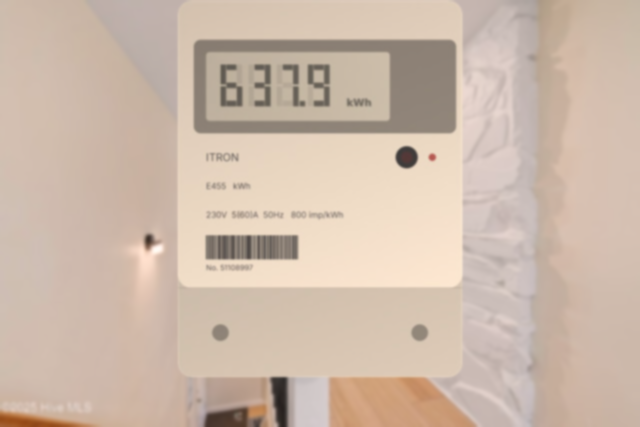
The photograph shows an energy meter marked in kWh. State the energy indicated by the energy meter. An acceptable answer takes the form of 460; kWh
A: 637.9; kWh
